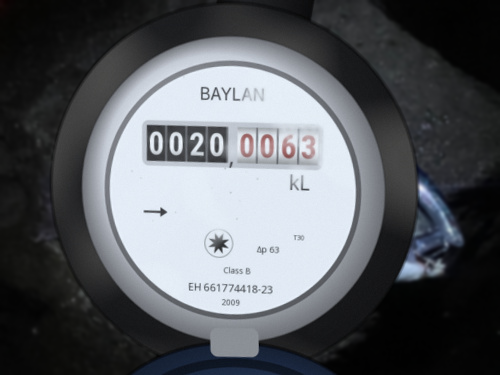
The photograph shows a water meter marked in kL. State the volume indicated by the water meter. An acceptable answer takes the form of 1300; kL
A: 20.0063; kL
